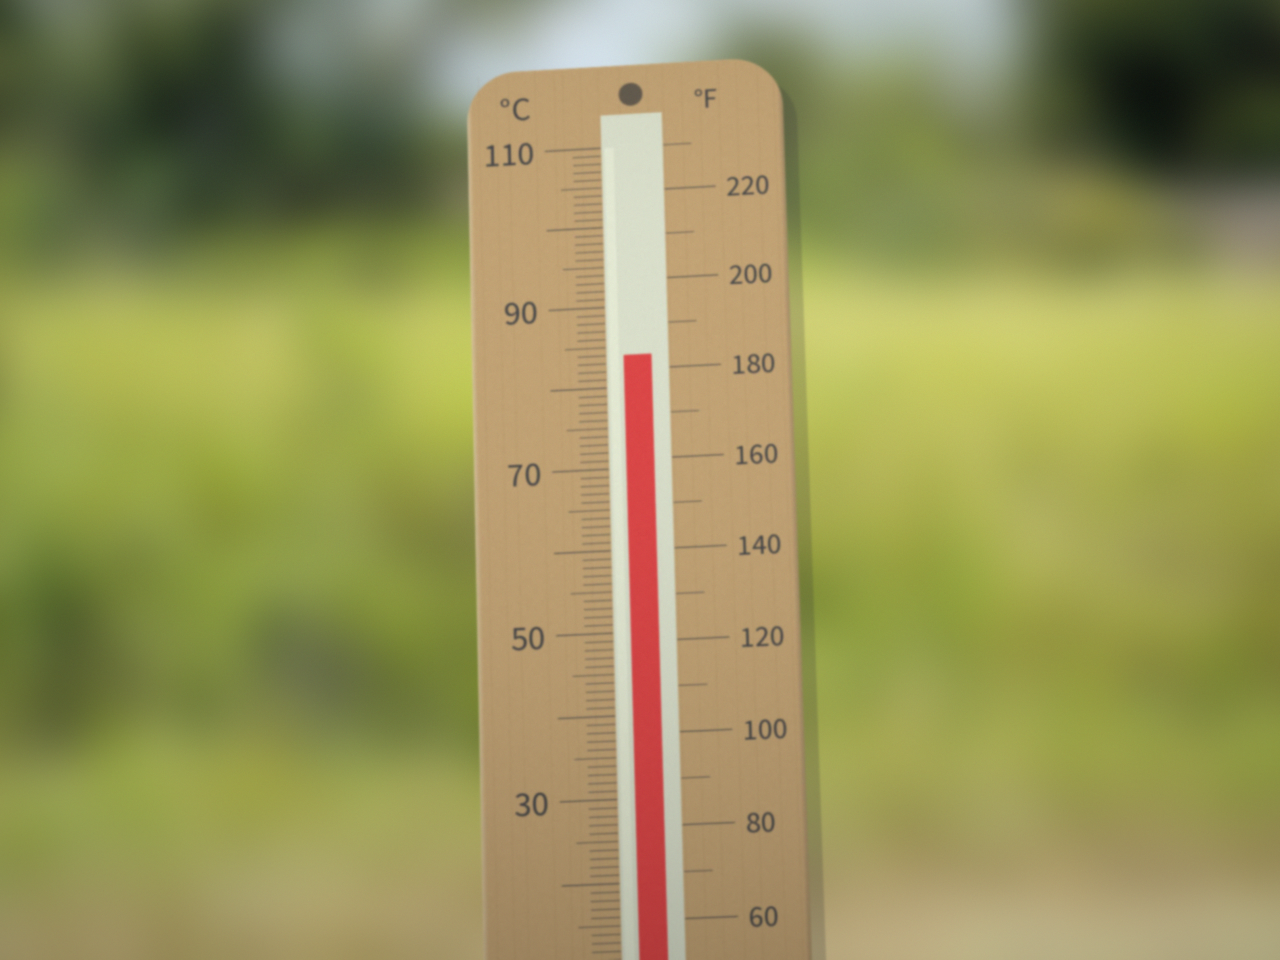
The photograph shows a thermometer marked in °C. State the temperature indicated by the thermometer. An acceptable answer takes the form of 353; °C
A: 84; °C
